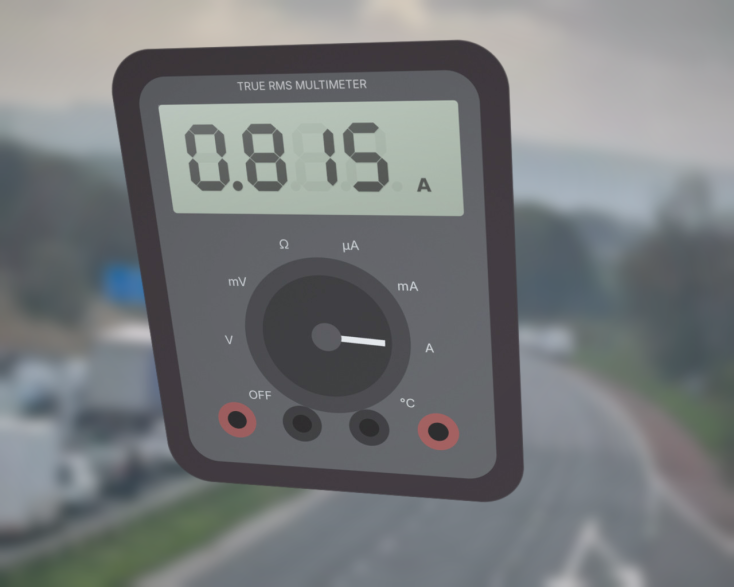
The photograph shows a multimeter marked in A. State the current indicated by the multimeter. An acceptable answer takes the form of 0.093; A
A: 0.815; A
